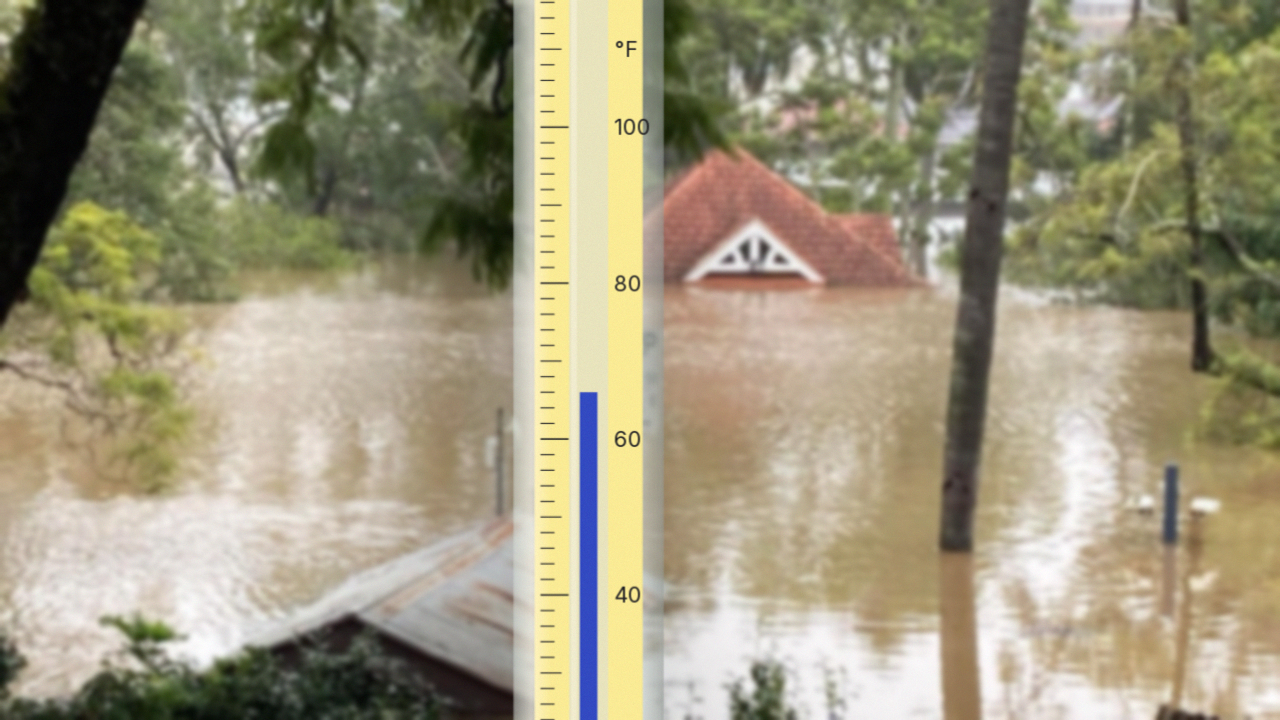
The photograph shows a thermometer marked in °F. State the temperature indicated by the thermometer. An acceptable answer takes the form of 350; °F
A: 66; °F
